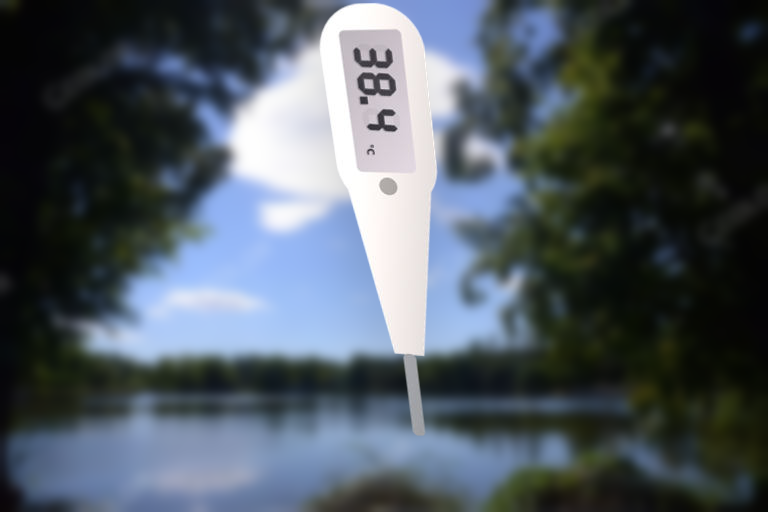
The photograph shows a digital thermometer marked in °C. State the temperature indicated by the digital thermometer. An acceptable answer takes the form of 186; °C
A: 38.4; °C
